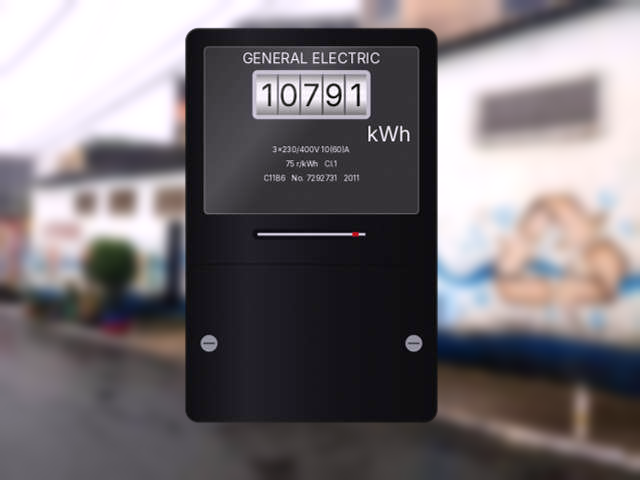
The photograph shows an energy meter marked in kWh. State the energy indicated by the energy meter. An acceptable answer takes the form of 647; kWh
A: 10791; kWh
